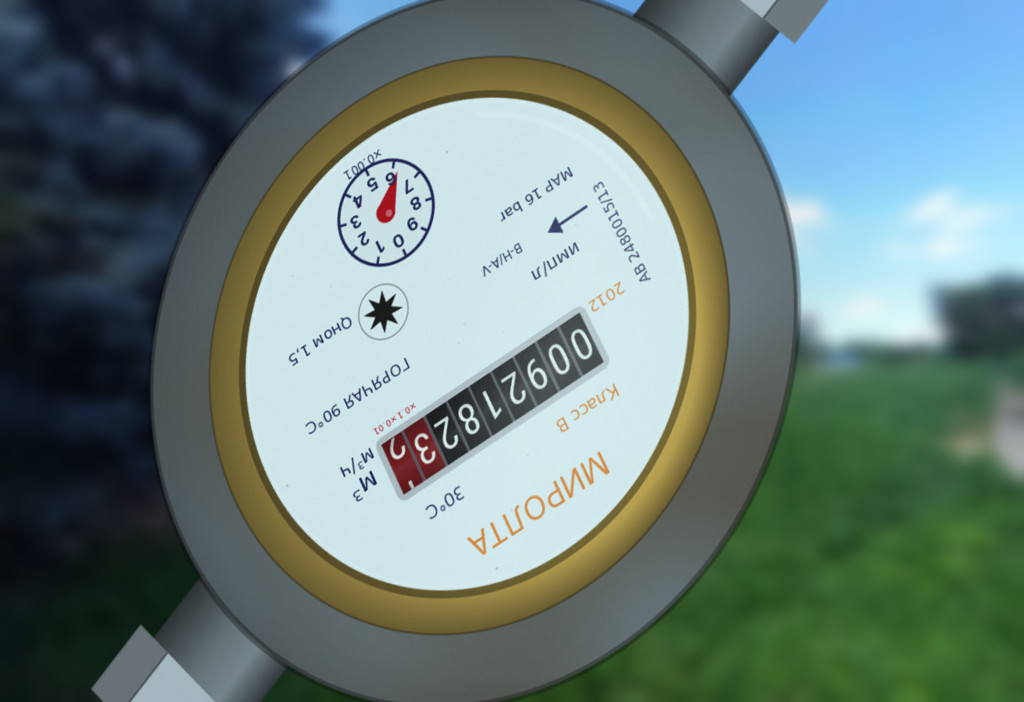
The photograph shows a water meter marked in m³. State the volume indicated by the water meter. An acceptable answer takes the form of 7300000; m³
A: 92182.316; m³
